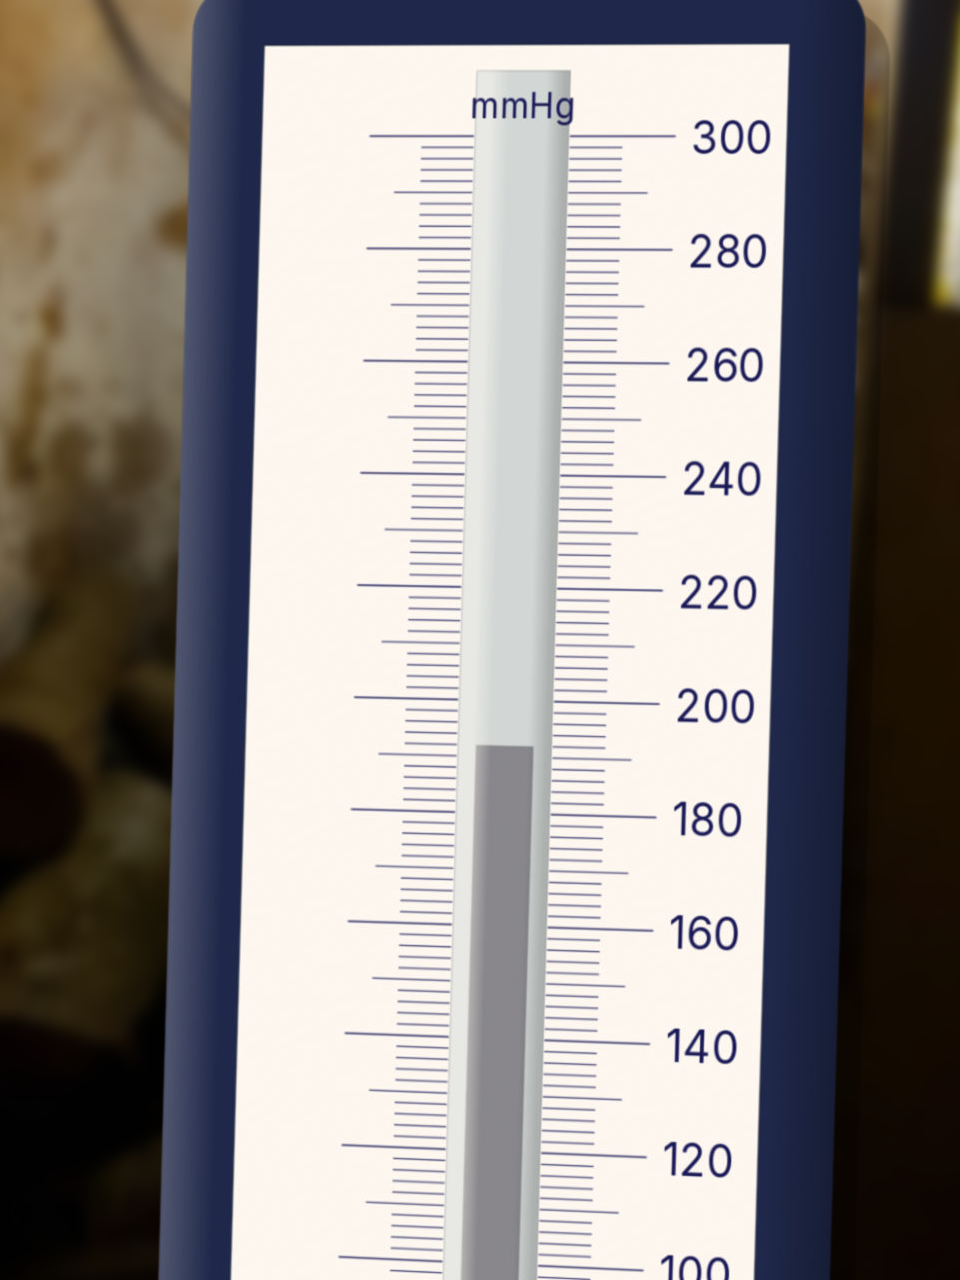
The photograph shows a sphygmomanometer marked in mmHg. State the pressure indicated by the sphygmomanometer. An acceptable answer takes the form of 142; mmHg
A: 192; mmHg
